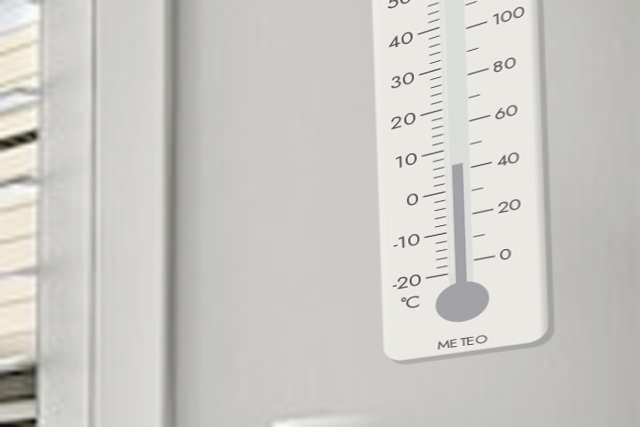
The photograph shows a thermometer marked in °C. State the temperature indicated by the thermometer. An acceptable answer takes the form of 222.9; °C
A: 6; °C
